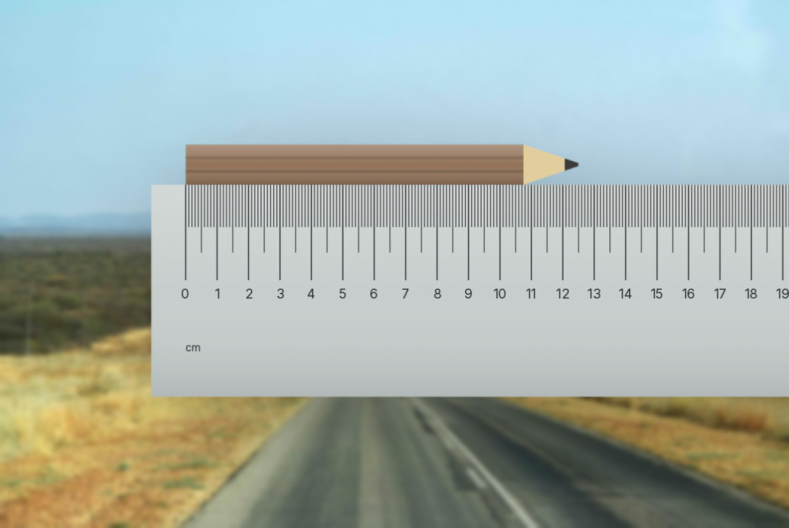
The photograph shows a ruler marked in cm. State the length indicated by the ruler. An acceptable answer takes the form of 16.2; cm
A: 12.5; cm
